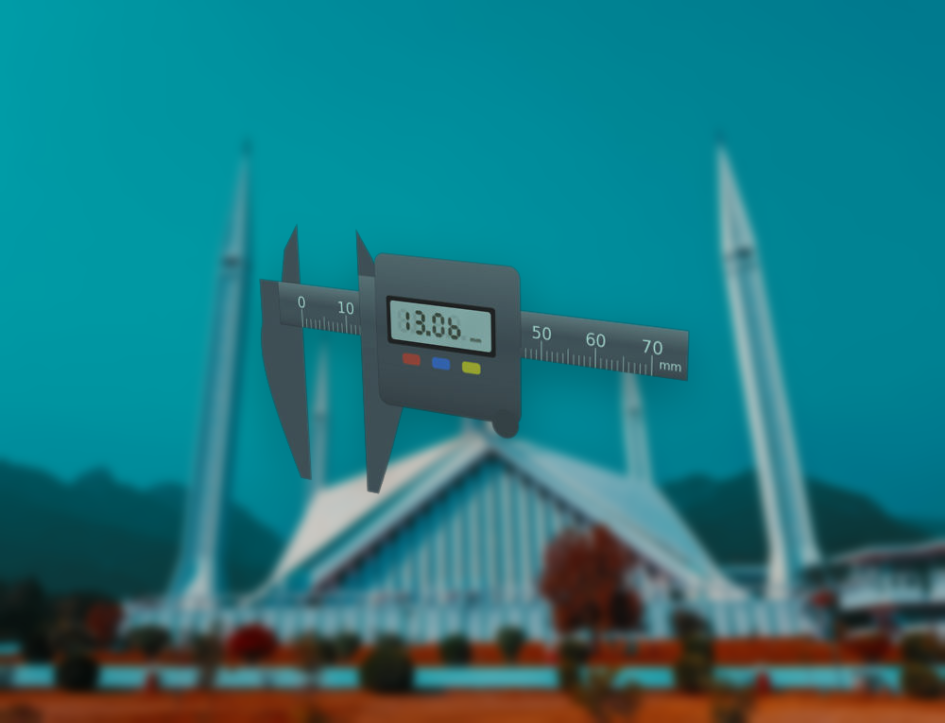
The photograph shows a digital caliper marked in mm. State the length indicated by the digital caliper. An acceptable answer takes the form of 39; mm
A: 13.06; mm
